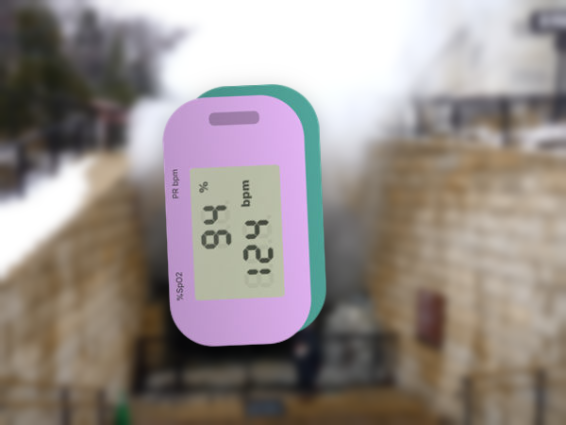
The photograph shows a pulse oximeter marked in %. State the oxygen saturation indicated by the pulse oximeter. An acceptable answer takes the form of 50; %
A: 94; %
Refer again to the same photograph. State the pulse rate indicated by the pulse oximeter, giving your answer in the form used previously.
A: 124; bpm
